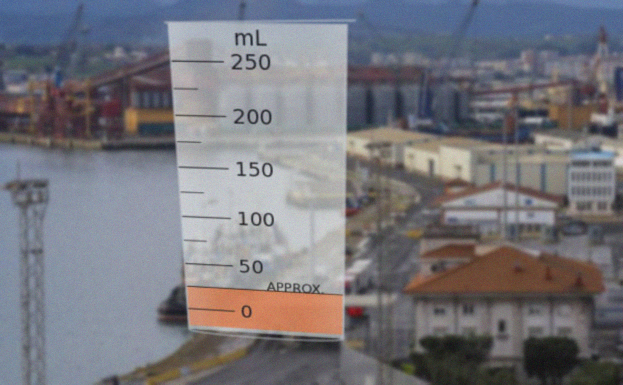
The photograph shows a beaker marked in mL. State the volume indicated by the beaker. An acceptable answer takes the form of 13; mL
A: 25; mL
